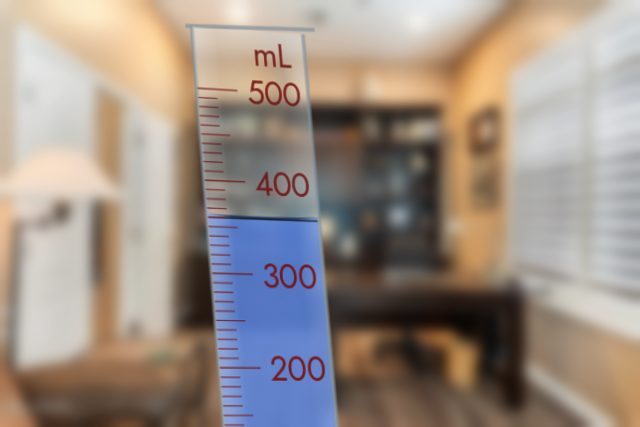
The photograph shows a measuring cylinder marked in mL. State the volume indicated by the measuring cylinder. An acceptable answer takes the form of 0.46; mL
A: 360; mL
